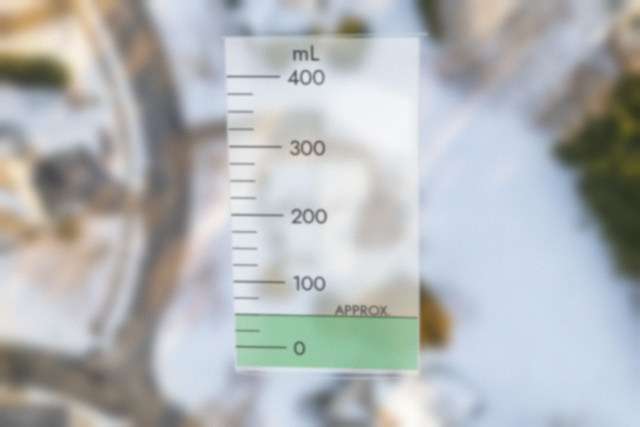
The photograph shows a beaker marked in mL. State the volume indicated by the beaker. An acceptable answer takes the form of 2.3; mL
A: 50; mL
